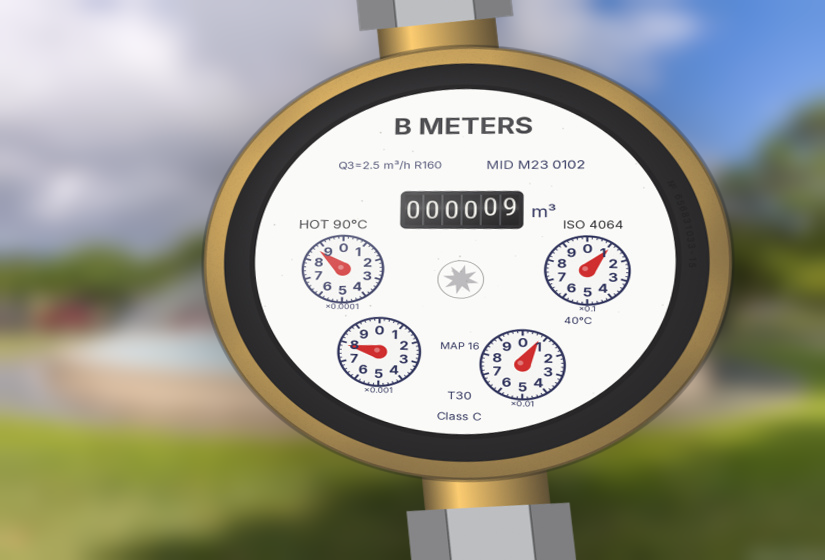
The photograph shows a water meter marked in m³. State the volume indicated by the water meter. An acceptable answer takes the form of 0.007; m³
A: 9.1078; m³
